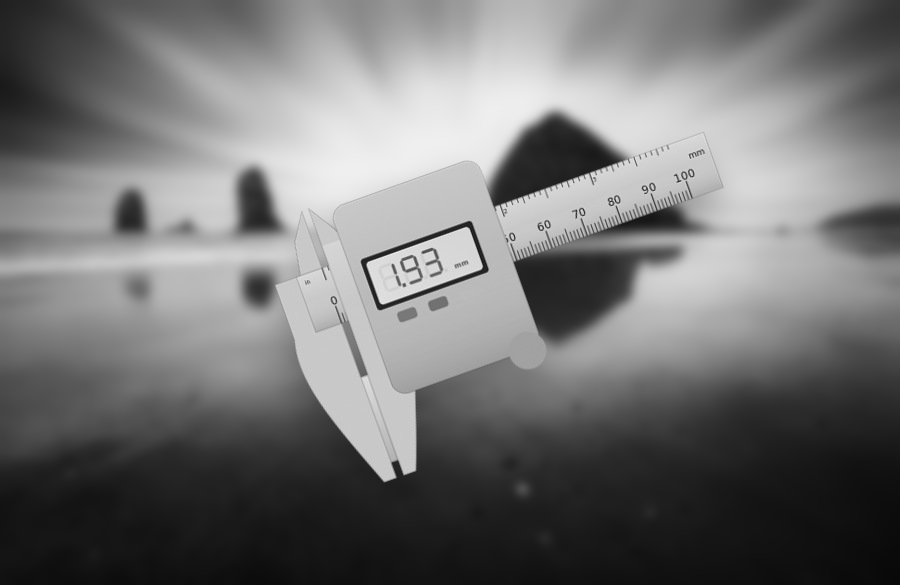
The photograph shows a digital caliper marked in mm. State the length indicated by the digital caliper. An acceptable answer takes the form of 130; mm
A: 1.93; mm
